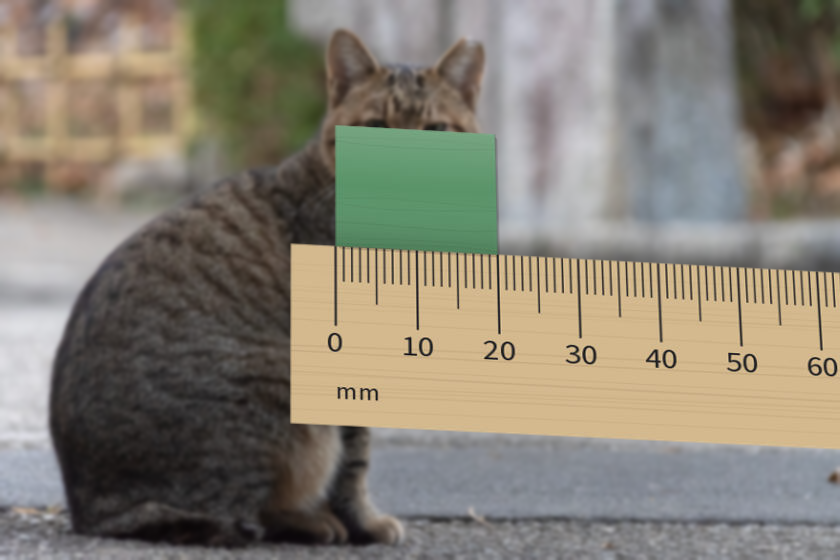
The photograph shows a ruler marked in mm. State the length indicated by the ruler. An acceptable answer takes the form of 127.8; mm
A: 20; mm
